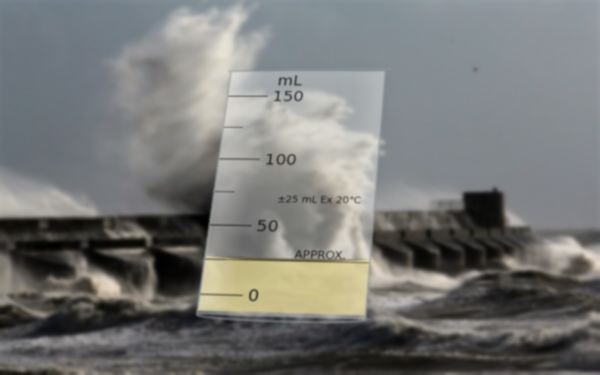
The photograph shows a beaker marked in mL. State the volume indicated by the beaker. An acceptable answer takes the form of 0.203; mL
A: 25; mL
